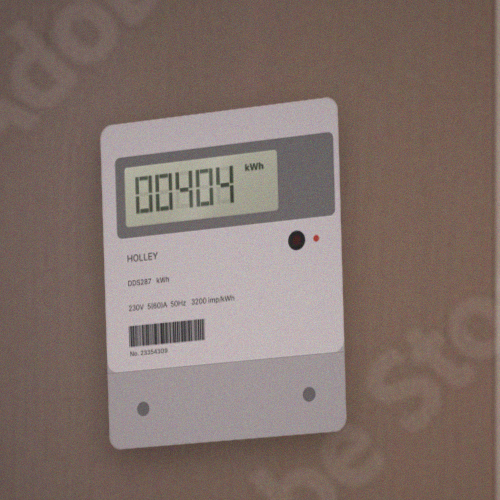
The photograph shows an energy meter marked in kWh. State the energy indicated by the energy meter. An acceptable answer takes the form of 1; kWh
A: 404; kWh
